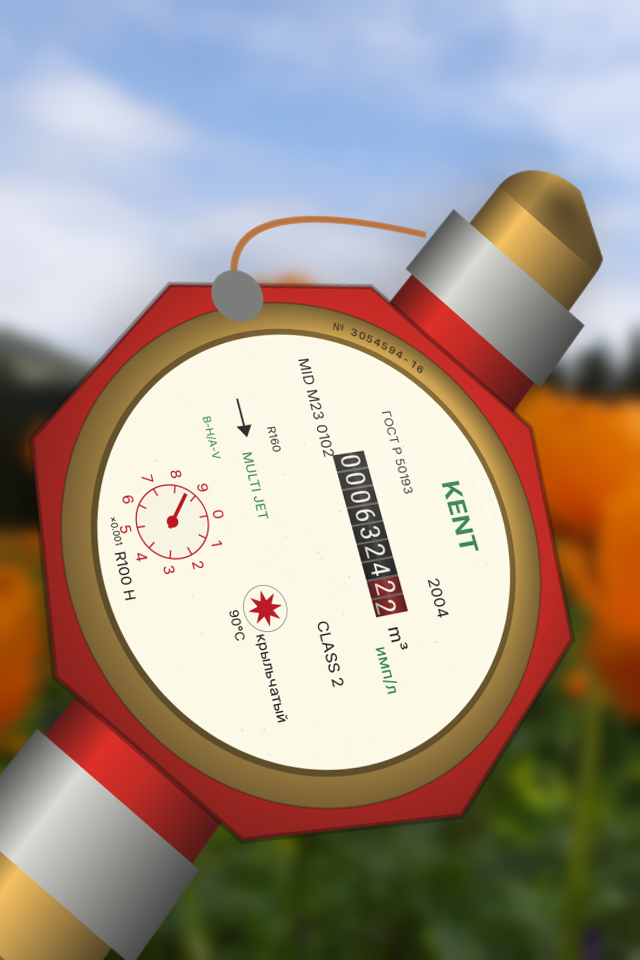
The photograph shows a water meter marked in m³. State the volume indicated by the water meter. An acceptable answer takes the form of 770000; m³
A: 6324.218; m³
